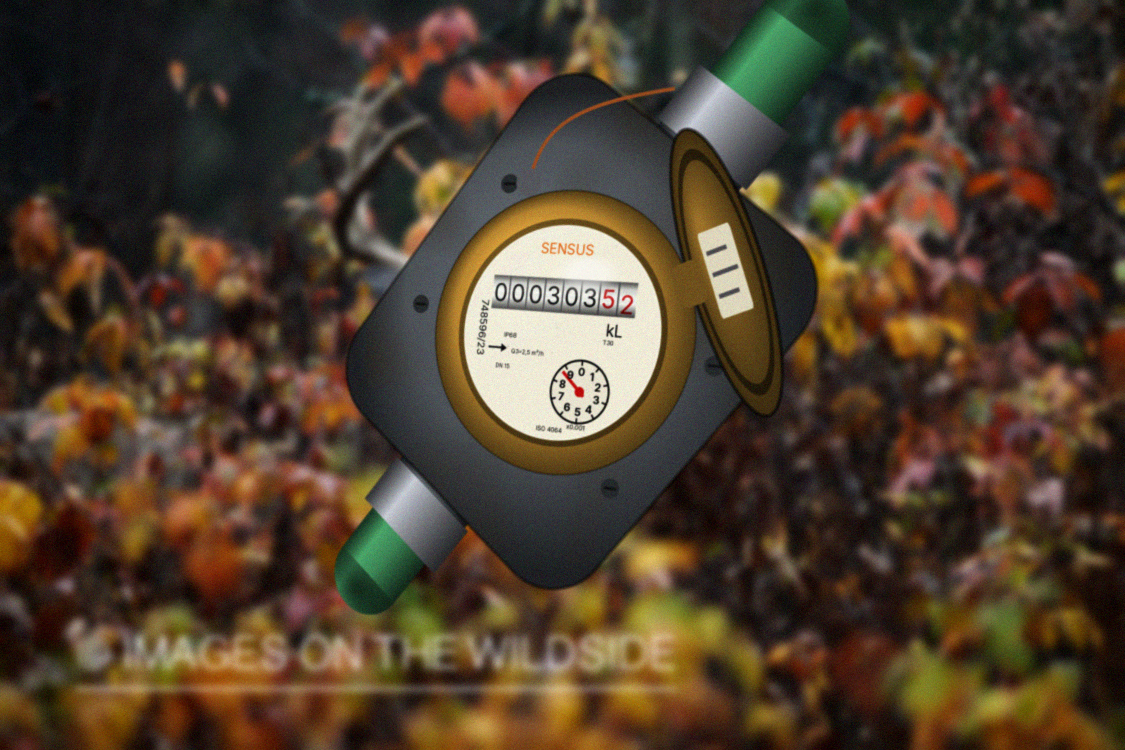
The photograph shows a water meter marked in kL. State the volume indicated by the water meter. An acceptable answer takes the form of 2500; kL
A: 303.518; kL
